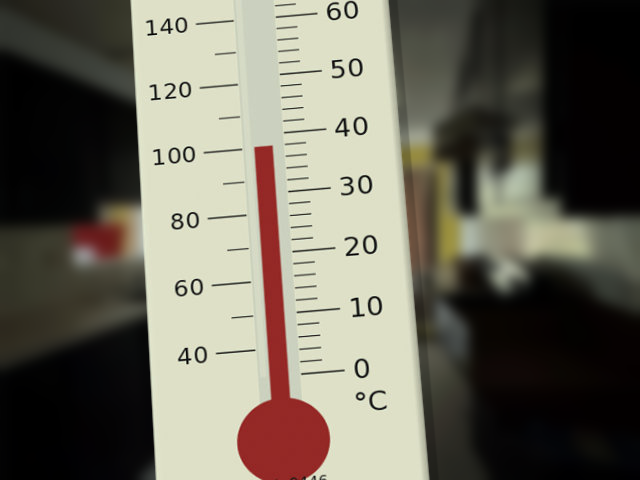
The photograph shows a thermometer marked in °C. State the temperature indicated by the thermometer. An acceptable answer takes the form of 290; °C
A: 38; °C
